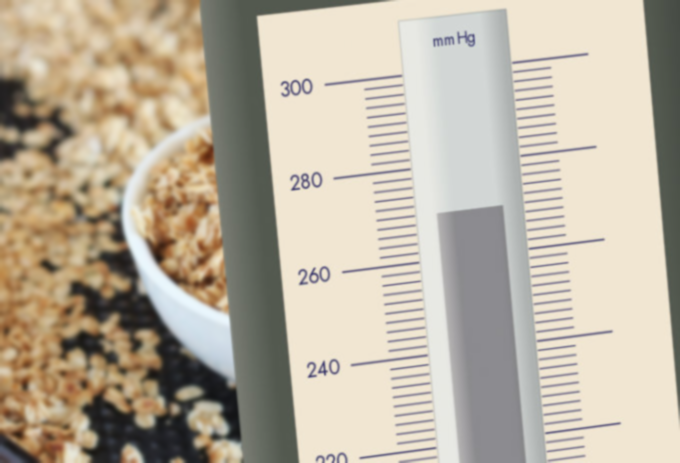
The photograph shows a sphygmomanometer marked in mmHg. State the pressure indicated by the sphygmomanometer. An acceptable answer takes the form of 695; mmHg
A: 270; mmHg
